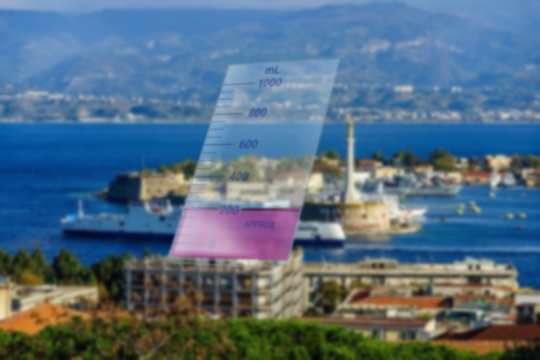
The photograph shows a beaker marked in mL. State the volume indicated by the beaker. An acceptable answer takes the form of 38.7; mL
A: 200; mL
